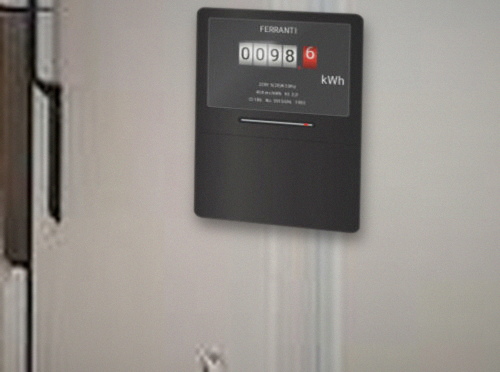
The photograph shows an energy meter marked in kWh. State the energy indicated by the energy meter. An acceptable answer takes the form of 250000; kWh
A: 98.6; kWh
